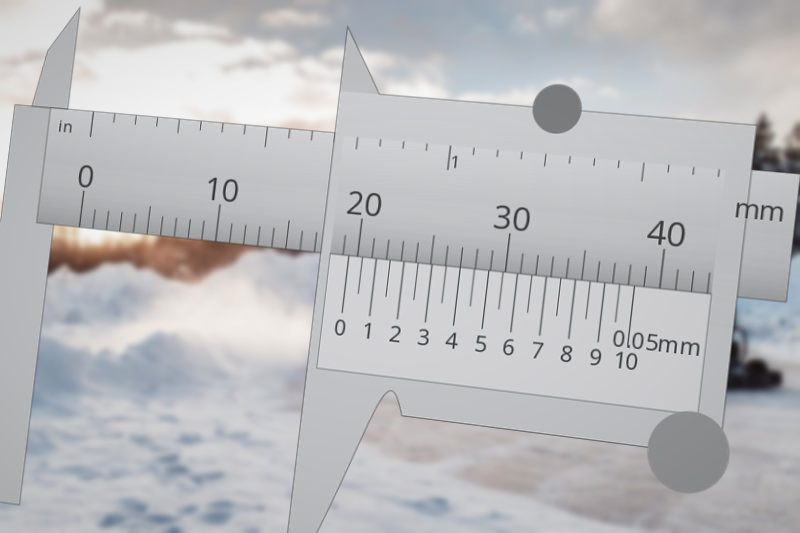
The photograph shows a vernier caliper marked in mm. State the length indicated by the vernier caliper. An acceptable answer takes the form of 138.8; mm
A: 19.4; mm
